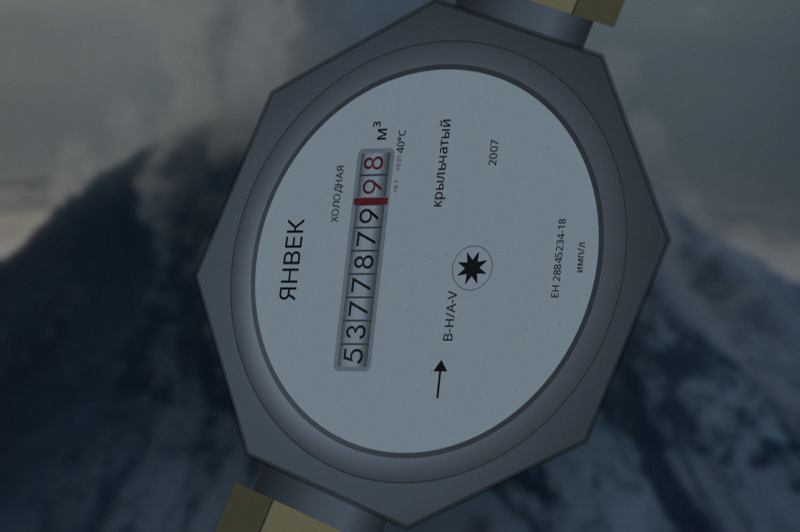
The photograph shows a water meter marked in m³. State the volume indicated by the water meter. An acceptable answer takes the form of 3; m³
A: 5377879.98; m³
